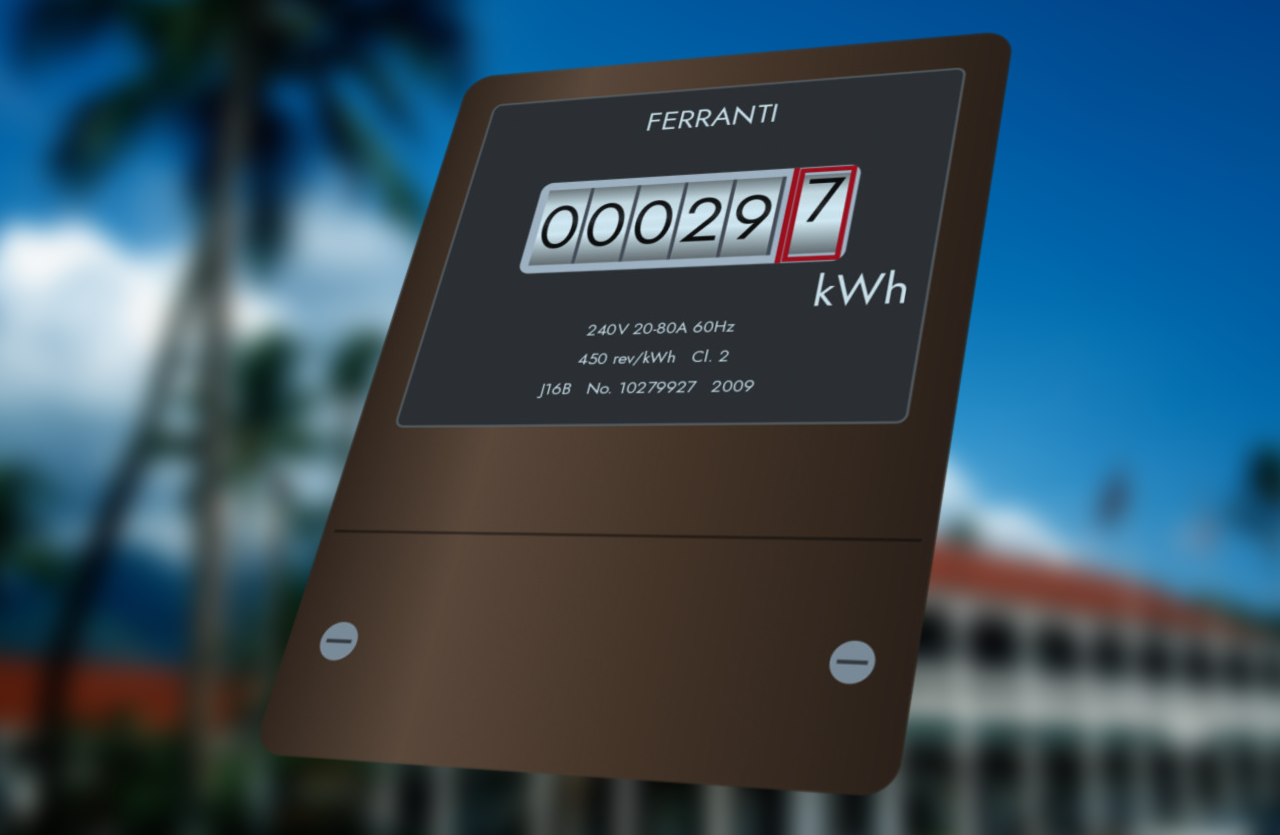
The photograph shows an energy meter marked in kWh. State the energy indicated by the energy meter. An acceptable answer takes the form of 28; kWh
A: 29.7; kWh
